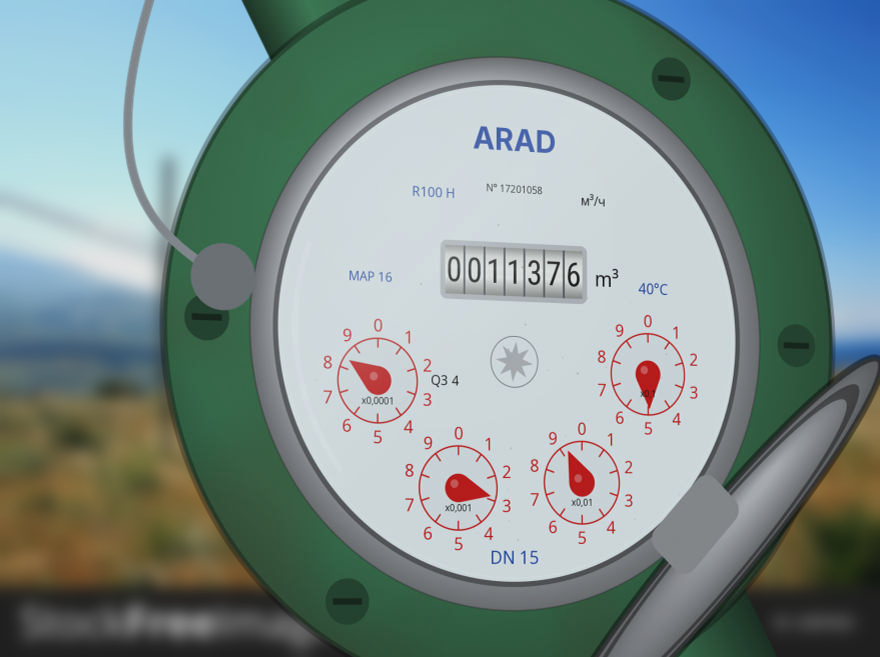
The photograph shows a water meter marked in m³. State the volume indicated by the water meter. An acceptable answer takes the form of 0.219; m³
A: 11376.4928; m³
